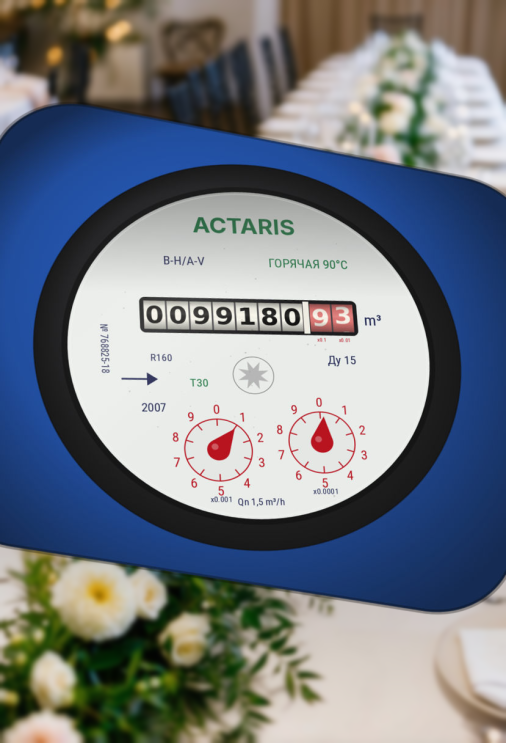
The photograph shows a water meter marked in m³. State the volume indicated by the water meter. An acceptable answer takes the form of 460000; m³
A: 99180.9310; m³
